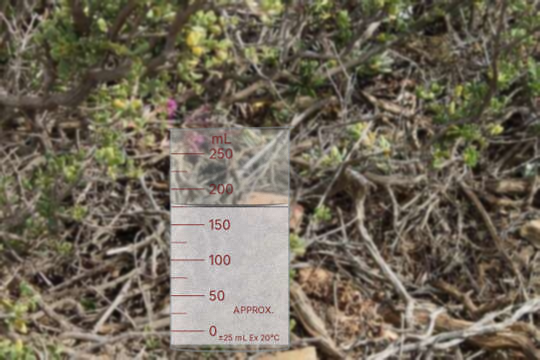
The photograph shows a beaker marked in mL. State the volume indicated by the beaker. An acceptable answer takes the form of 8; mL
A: 175; mL
